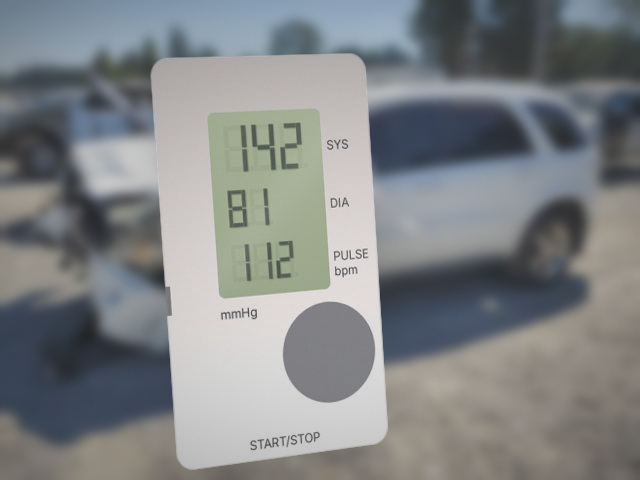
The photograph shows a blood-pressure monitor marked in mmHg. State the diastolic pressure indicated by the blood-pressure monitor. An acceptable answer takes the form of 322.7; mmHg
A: 81; mmHg
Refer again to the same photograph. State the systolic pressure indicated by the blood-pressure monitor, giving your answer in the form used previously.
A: 142; mmHg
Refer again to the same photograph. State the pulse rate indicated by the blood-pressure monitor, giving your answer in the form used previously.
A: 112; bpm
